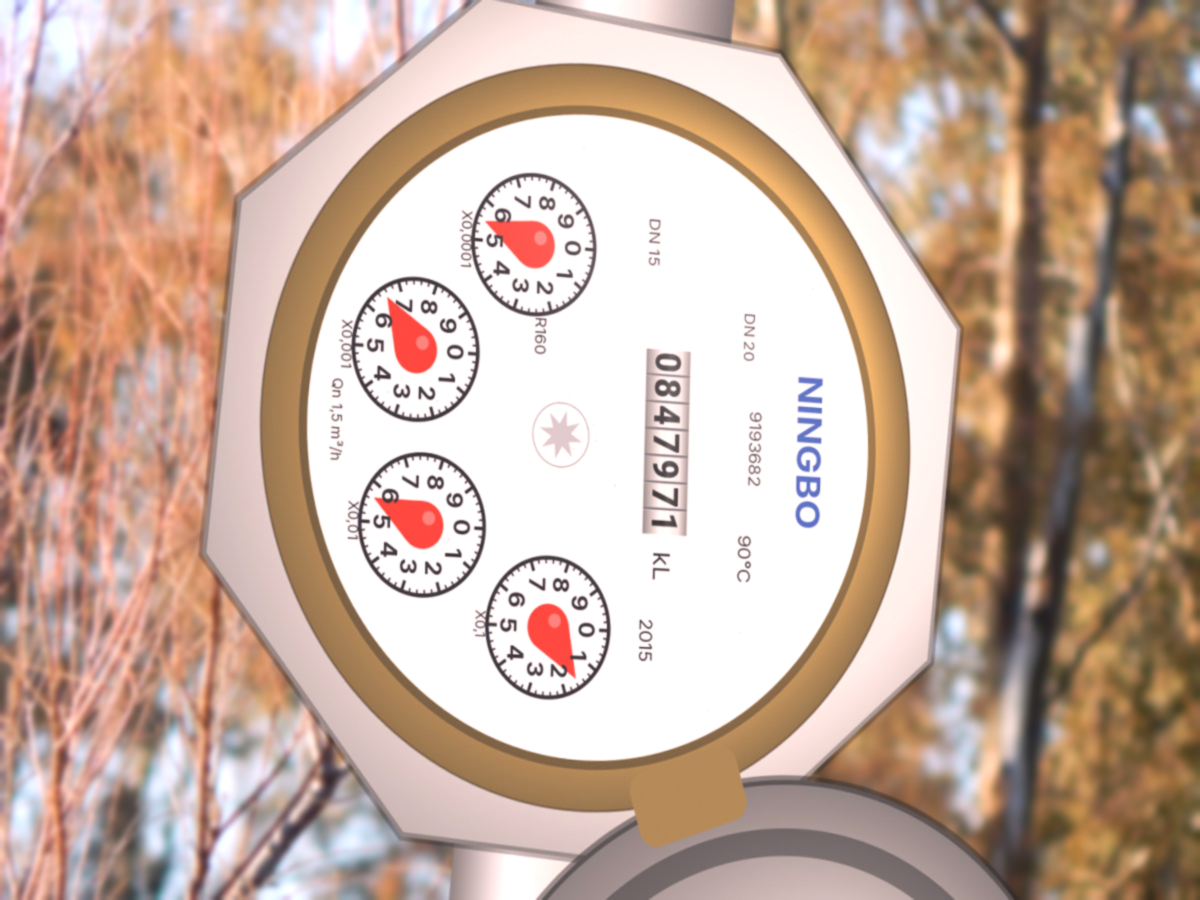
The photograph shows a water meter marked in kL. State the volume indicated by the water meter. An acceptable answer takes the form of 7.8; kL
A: 847971.1565; kL
